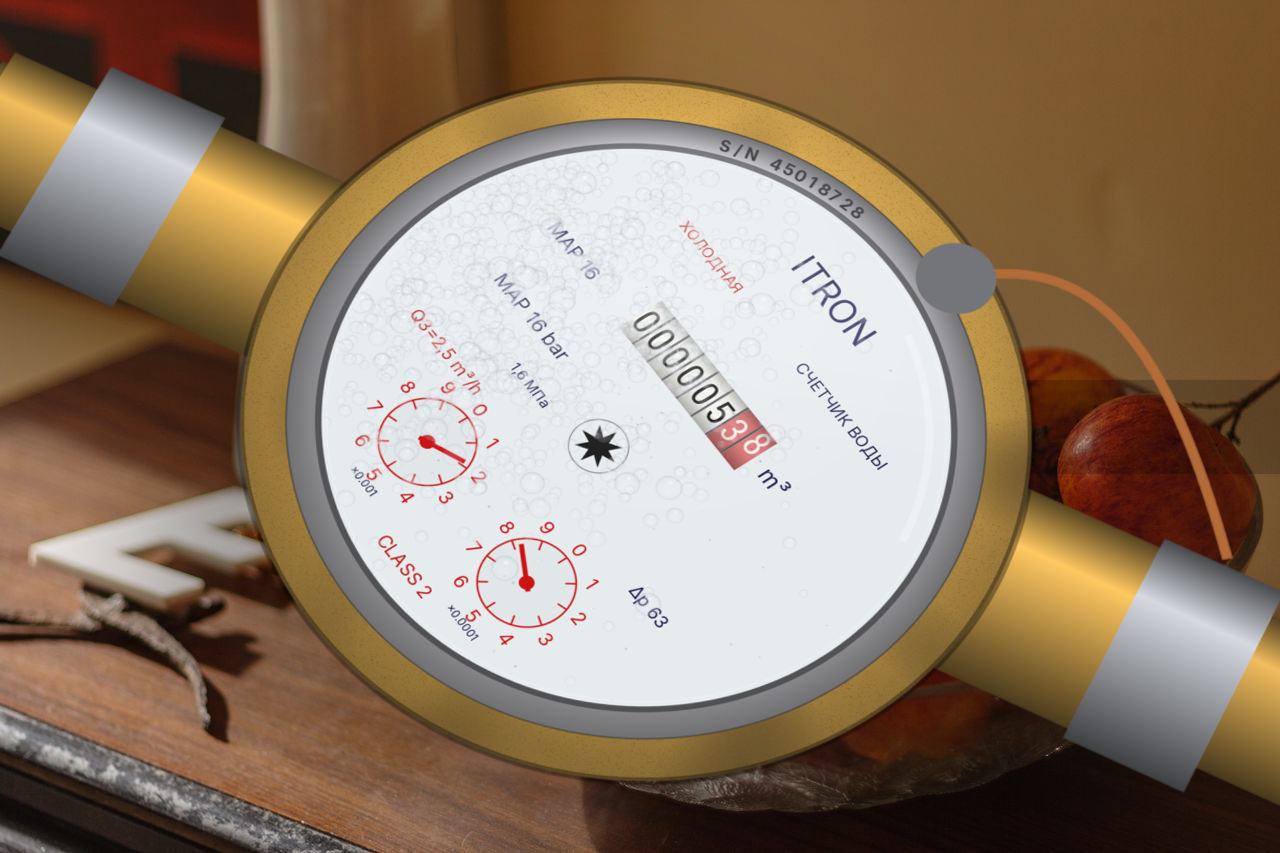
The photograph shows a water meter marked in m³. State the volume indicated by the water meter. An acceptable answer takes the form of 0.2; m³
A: 5.3818; m³
